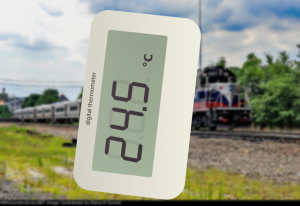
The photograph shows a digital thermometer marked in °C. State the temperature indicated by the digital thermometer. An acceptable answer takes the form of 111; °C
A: 24.5; °C
